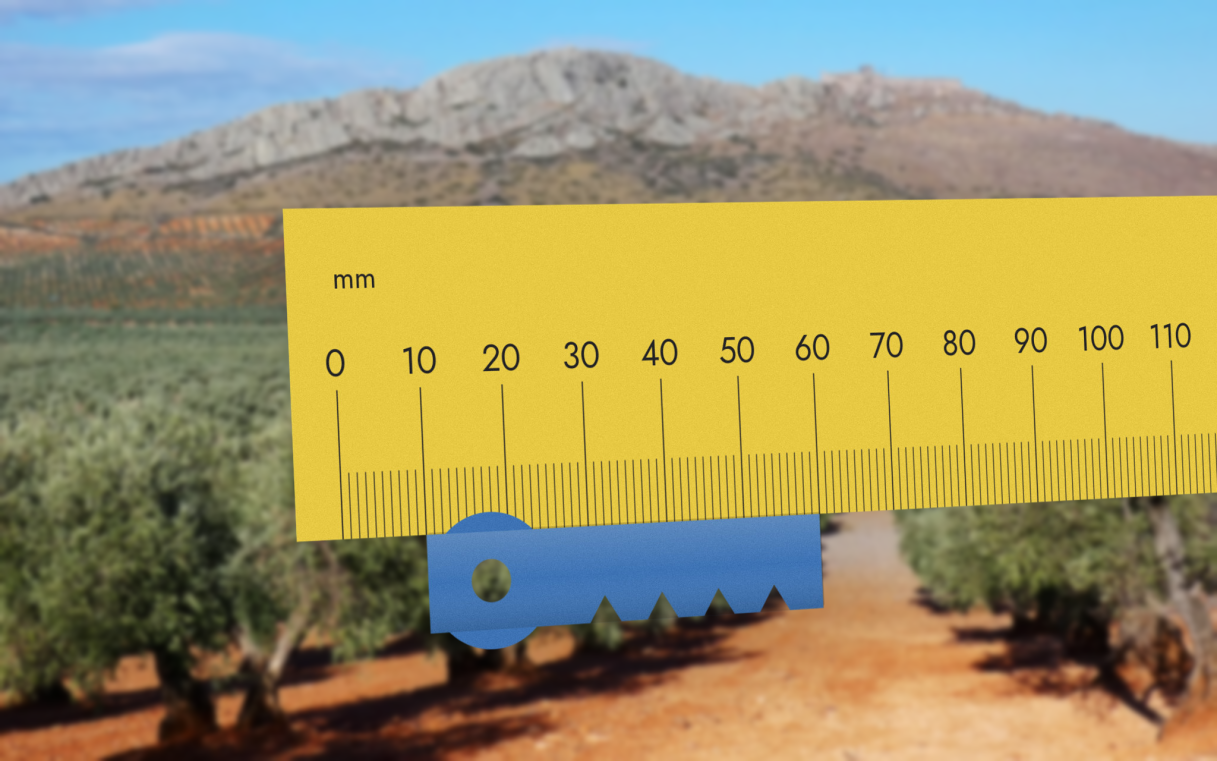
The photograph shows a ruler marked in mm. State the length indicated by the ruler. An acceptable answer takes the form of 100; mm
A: 50; mm
